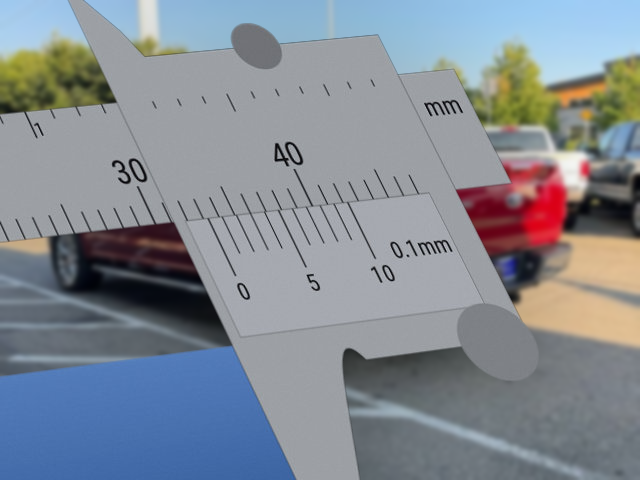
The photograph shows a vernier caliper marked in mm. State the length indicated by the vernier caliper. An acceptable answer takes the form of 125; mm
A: 33.3; mm
